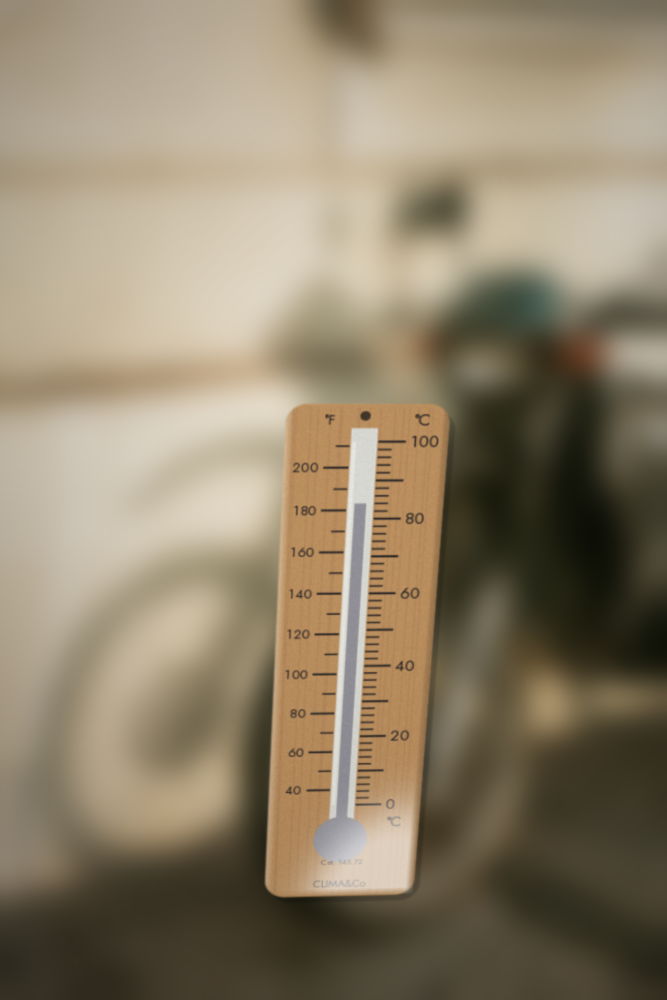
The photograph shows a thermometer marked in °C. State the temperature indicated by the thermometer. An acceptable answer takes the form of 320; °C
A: 84; °C
